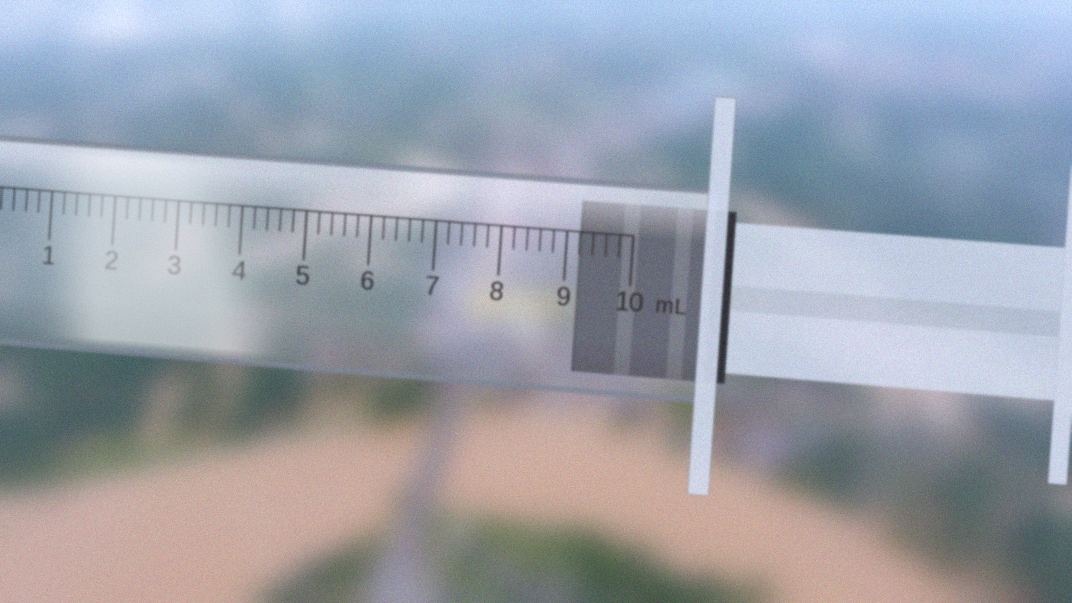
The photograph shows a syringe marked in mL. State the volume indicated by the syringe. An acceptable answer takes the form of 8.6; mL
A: 9.2; mL
